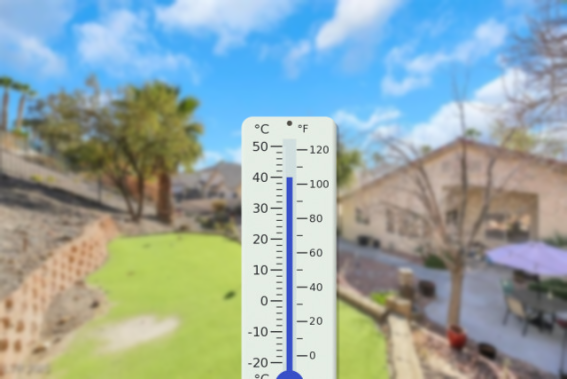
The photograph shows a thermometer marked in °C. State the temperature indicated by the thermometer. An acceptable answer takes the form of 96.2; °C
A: 40; °C
